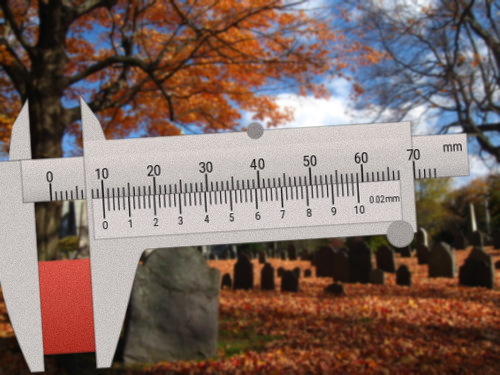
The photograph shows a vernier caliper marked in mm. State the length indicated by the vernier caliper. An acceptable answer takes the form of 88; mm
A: 10.0; mm
